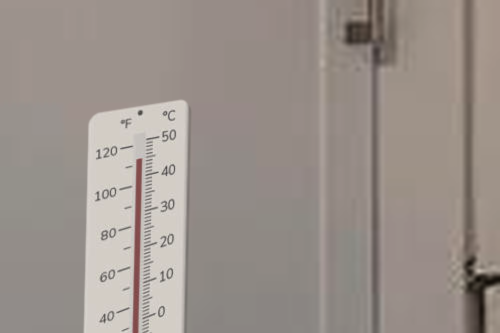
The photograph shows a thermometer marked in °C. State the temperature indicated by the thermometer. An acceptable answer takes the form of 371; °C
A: 45; °C
